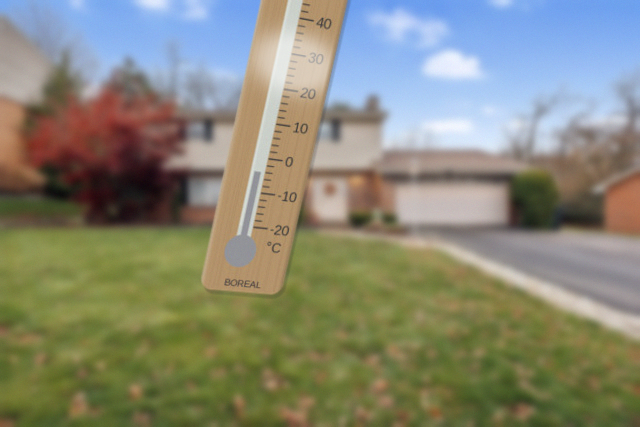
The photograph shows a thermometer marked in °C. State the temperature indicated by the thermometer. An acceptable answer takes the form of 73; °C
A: -4; °C
